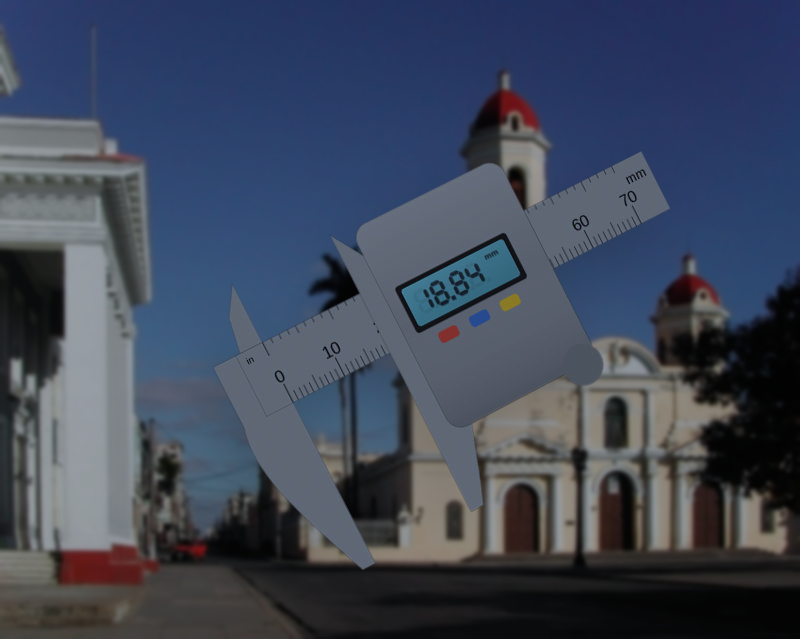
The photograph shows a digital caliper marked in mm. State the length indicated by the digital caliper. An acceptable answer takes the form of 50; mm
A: 18.84; mm
